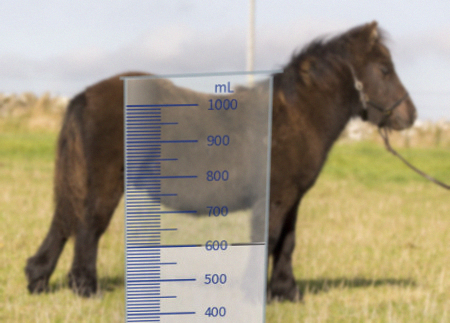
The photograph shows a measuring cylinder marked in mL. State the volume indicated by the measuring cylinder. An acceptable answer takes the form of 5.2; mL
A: 600; mL
